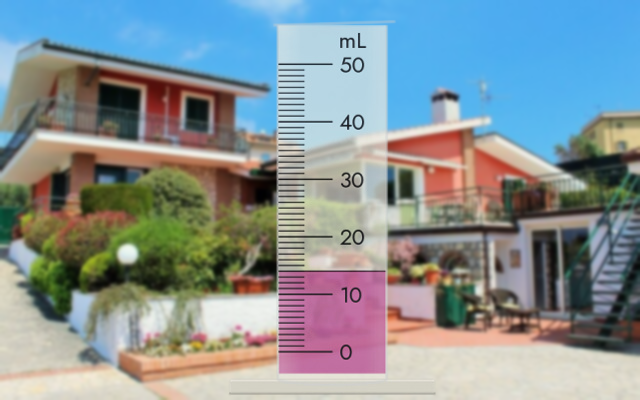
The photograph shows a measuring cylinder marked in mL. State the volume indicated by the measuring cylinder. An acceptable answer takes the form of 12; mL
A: 14; mL
